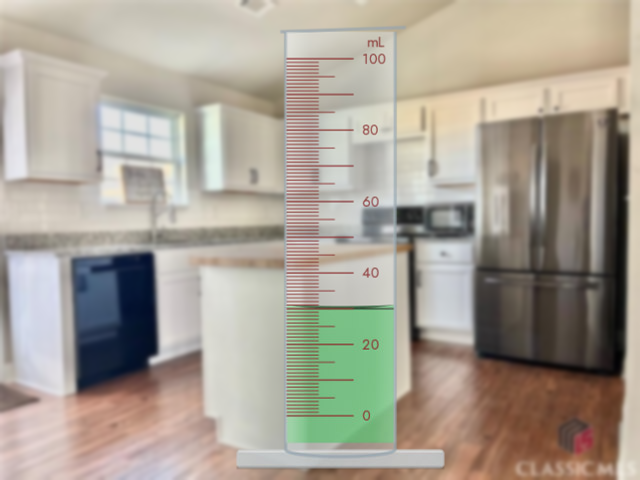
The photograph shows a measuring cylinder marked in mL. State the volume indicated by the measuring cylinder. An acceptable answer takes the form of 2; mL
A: 30; mL
